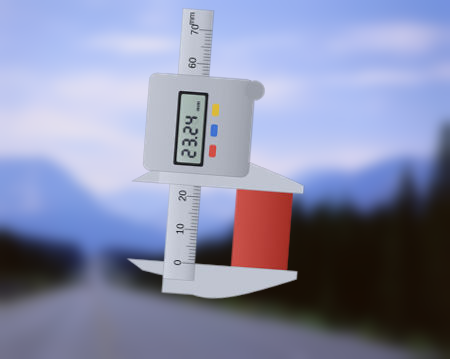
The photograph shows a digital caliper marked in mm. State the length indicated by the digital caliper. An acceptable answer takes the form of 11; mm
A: 23.24; mm
